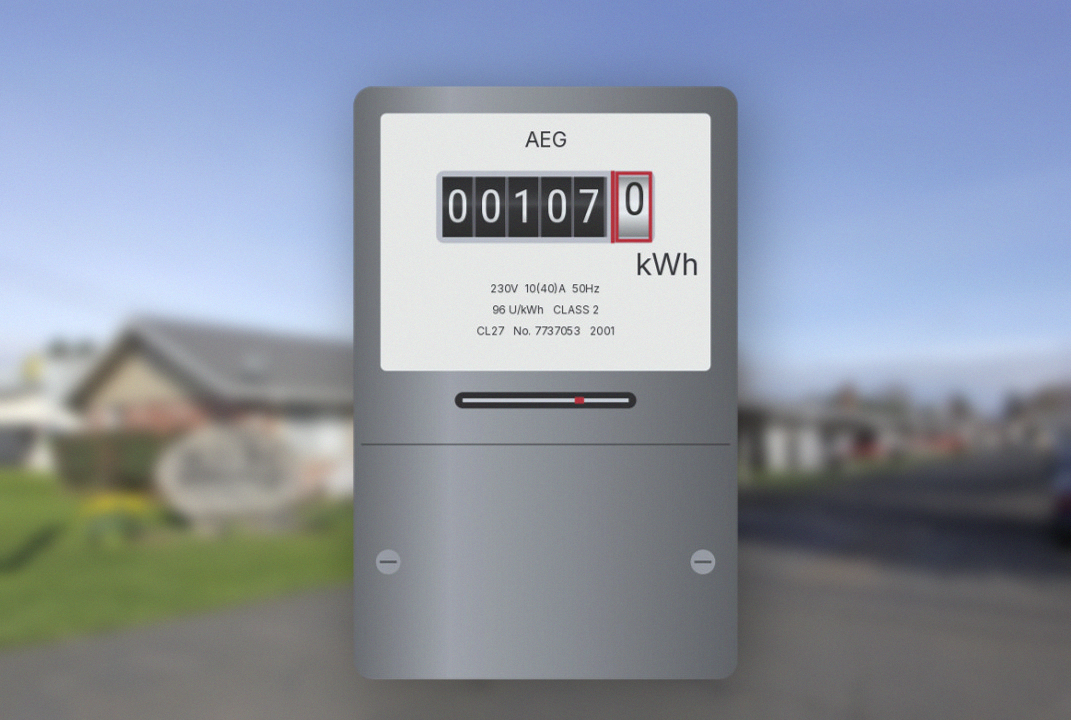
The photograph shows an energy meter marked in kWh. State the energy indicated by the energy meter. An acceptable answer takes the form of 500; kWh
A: 107.0; kWh
